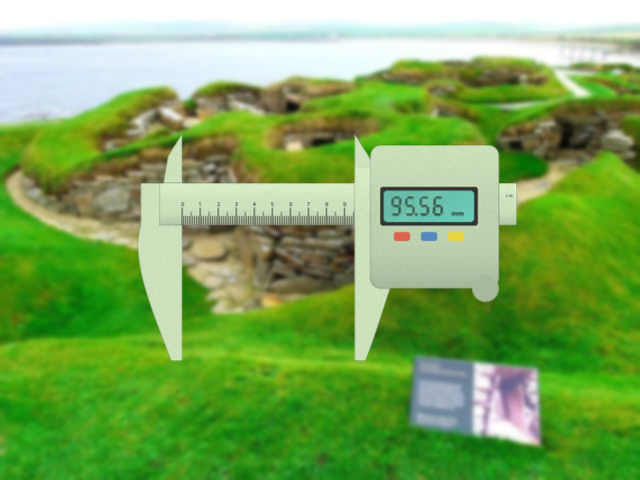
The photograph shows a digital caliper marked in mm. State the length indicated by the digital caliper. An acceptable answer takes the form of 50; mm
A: 95.56; mm
